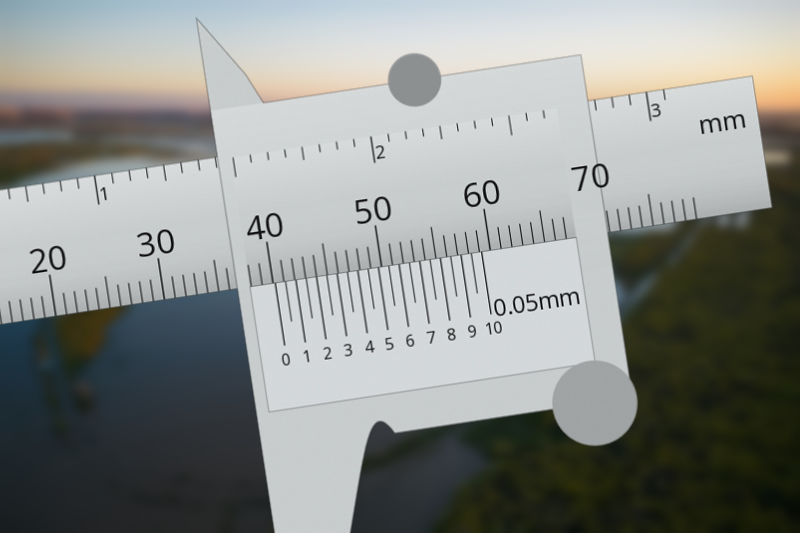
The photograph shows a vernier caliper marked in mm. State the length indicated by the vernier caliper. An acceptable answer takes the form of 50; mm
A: 40.2; mm
